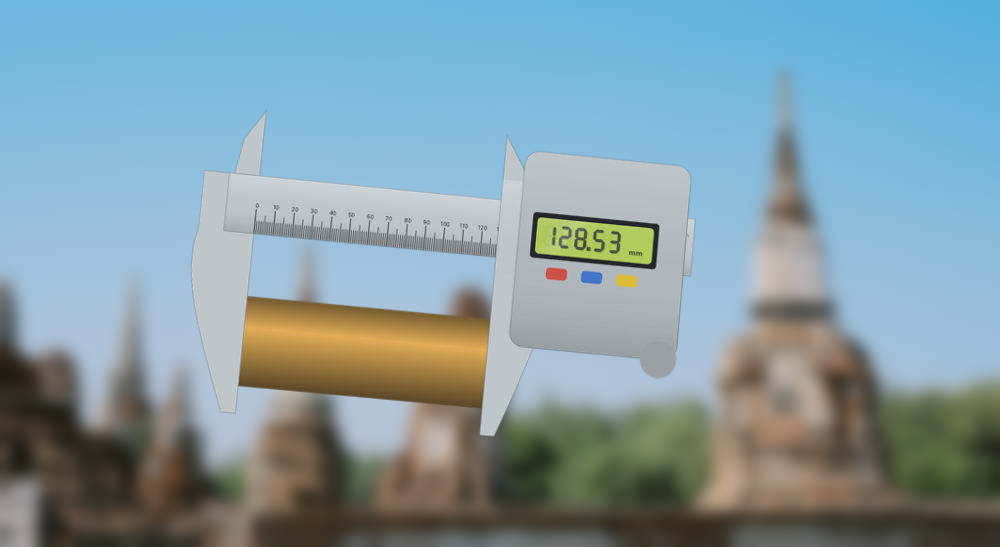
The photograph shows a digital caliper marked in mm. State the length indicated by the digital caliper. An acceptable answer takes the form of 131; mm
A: 128.53; mm
